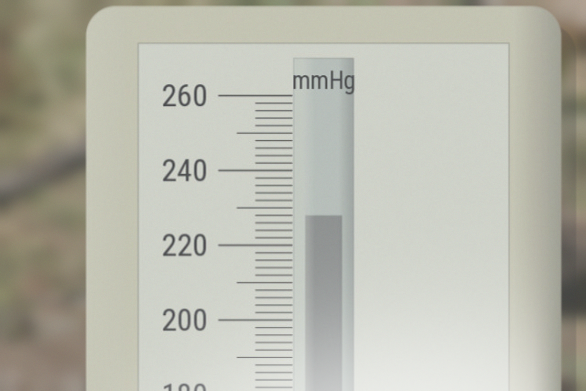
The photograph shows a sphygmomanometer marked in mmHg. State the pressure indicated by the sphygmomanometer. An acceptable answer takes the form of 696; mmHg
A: 228; mmHg
